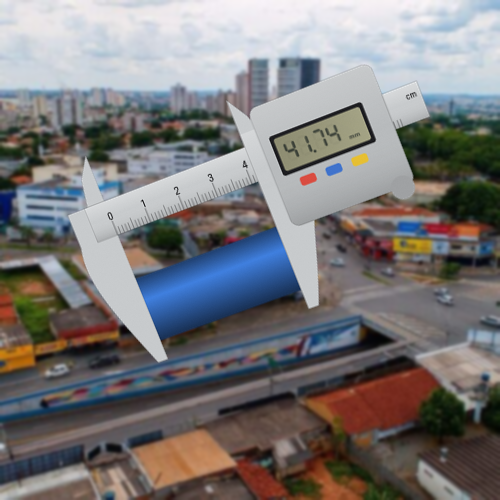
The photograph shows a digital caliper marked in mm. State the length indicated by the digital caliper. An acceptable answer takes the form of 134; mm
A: 41.74; mm
